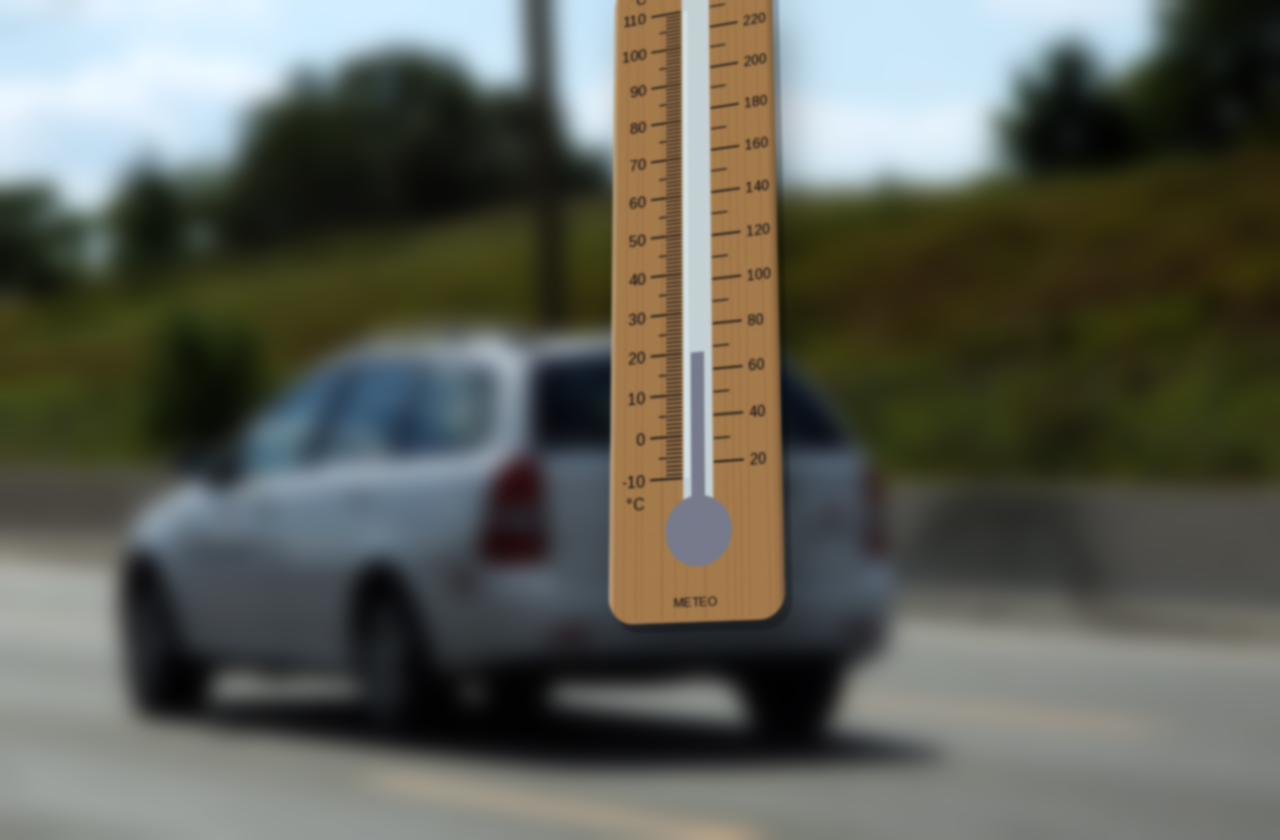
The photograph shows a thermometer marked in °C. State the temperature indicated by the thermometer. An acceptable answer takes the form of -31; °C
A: 20; °C
